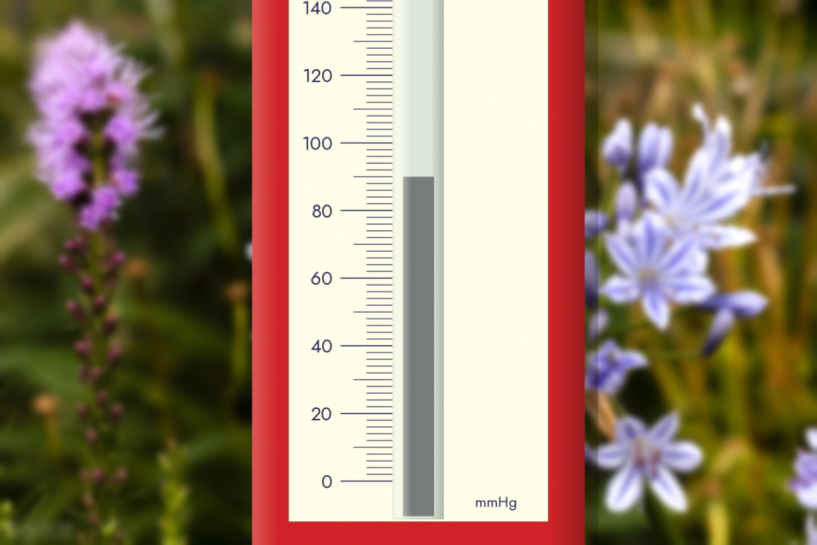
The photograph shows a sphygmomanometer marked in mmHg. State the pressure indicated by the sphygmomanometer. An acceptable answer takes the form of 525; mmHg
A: 90; mmHg
